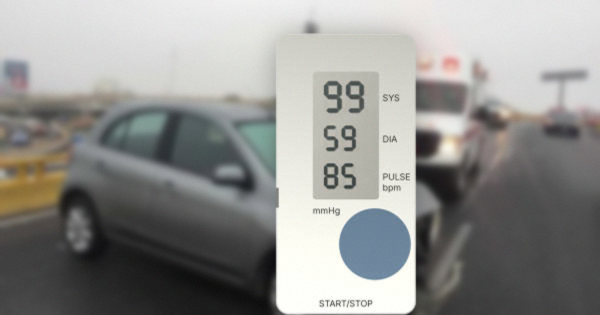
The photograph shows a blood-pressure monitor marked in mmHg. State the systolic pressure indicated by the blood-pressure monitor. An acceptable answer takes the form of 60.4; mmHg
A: 99; mmHg
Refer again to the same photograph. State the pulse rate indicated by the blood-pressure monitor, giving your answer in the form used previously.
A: 85; bpm
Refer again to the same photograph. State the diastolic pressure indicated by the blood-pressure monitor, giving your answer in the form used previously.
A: 59; mmHg
